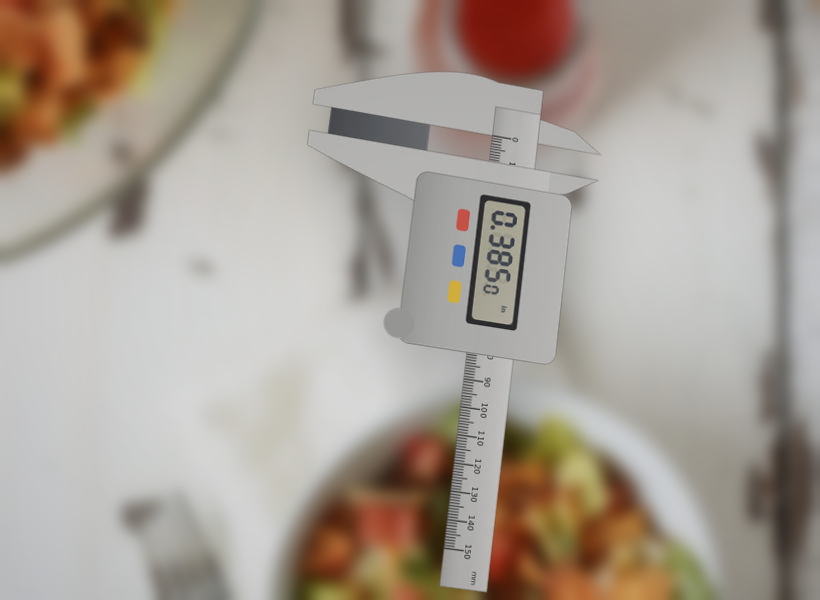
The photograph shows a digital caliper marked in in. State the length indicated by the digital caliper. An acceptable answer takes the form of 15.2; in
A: 0.3850; in
